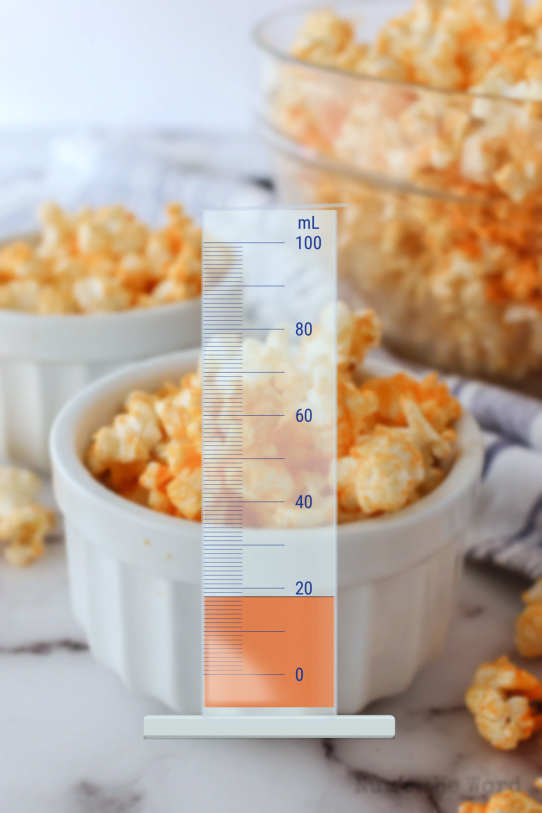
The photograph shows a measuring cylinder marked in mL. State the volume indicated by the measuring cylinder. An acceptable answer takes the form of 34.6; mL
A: 18; mL
